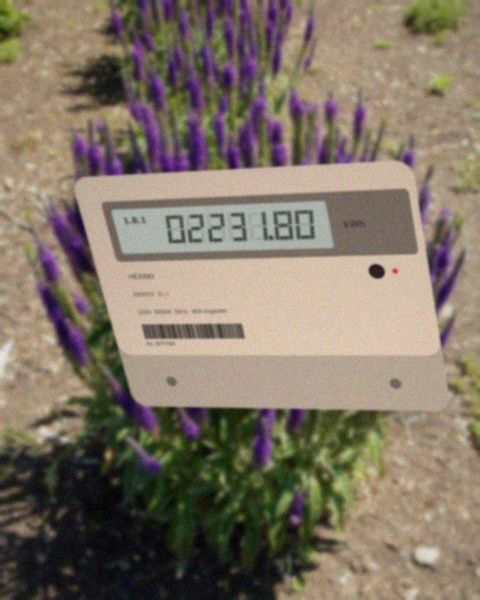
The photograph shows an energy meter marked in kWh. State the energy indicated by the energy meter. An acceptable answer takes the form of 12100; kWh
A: 2231.80; kWh
